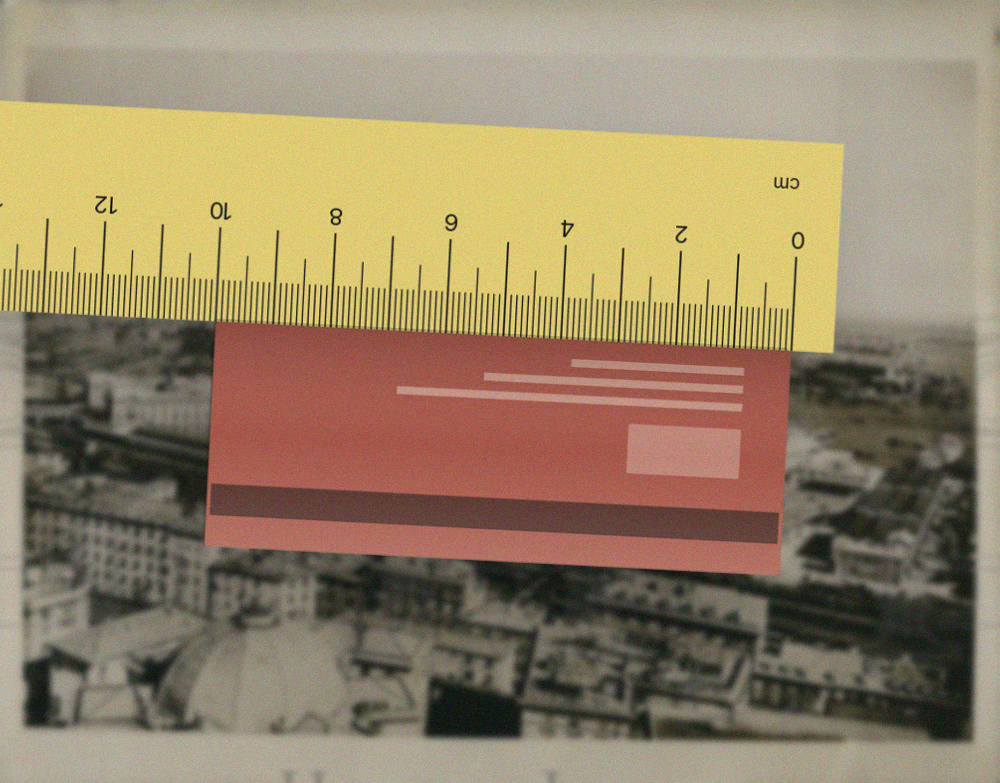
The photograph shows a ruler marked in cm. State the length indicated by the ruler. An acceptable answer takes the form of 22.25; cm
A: 10; cm
